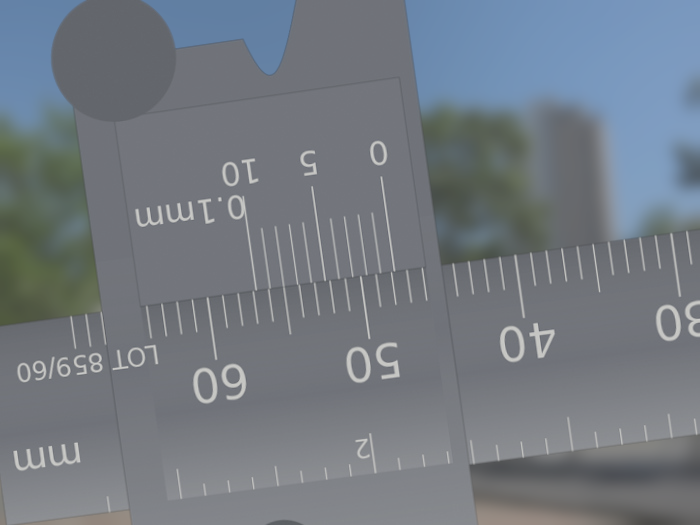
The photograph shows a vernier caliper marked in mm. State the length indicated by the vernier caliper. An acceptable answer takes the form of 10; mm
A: 47.8; mm
